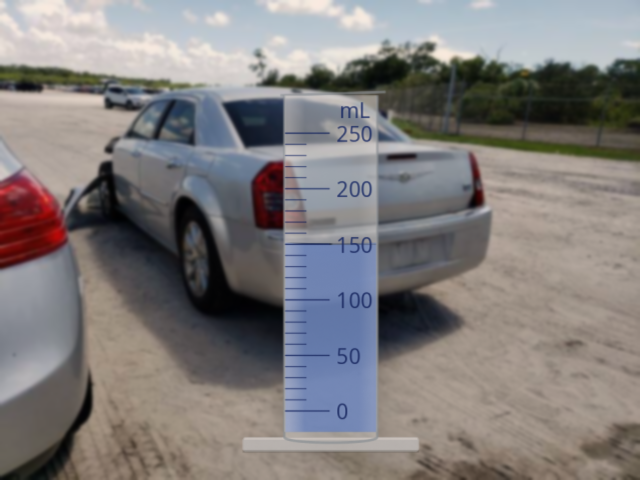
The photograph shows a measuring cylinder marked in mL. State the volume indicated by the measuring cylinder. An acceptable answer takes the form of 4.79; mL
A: 150; mL
